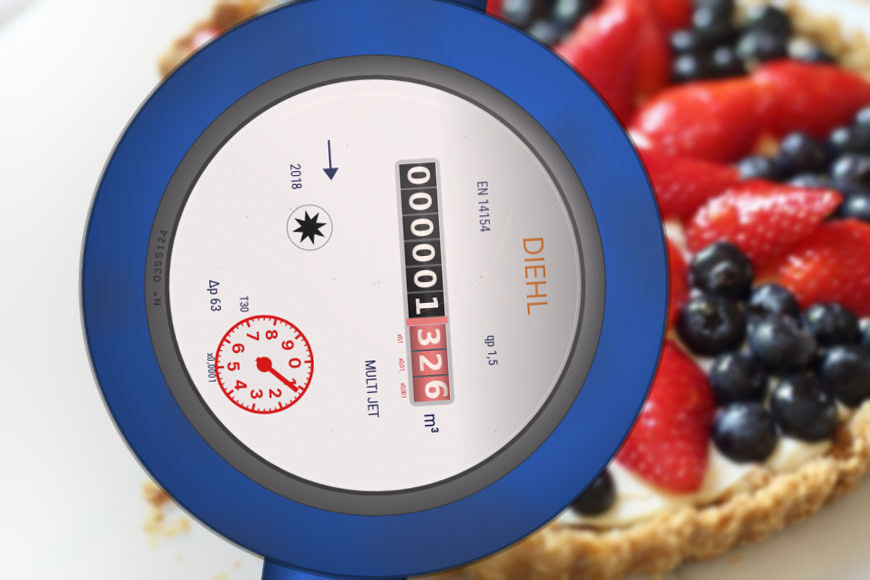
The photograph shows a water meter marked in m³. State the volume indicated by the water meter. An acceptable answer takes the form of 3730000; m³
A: 1.3261; m³
